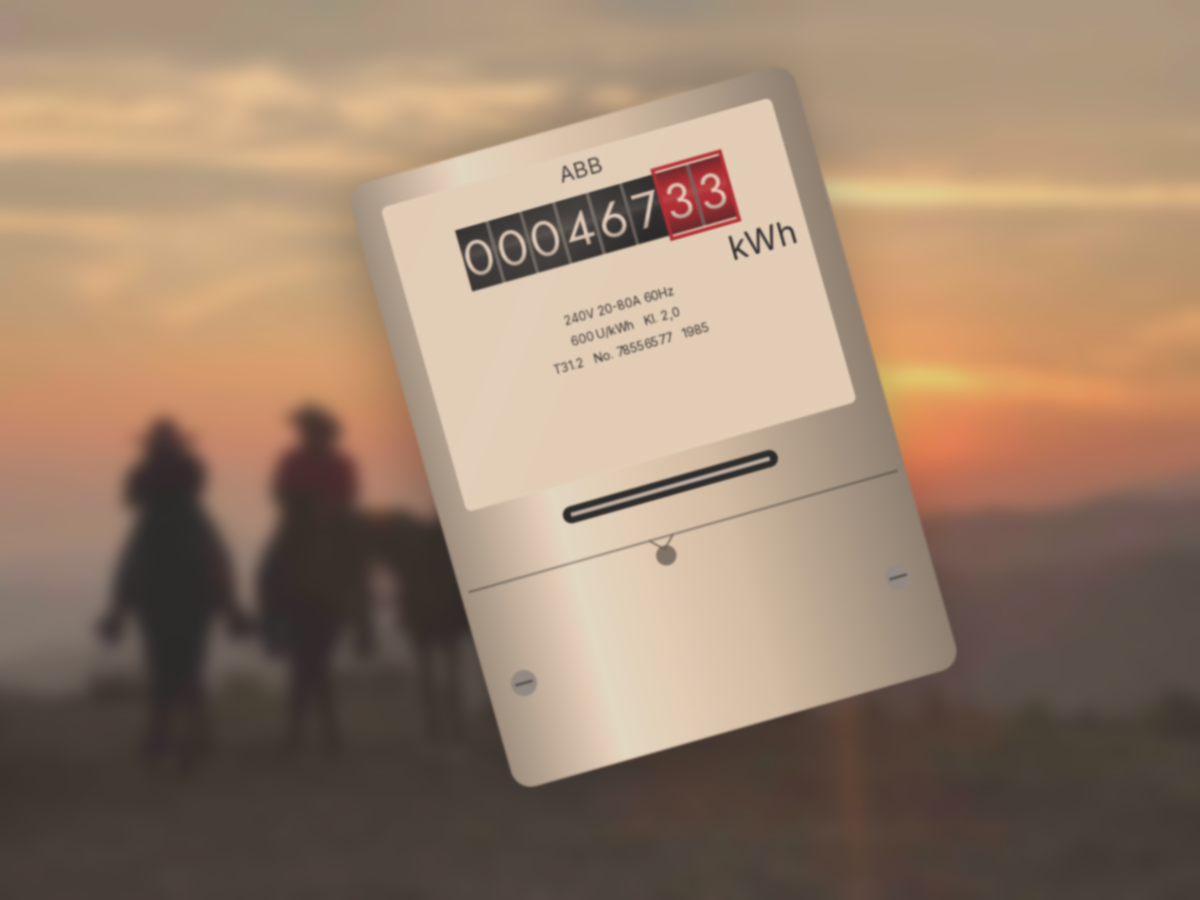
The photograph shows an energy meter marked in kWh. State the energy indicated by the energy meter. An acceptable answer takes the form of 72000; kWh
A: 467.33; kWh
